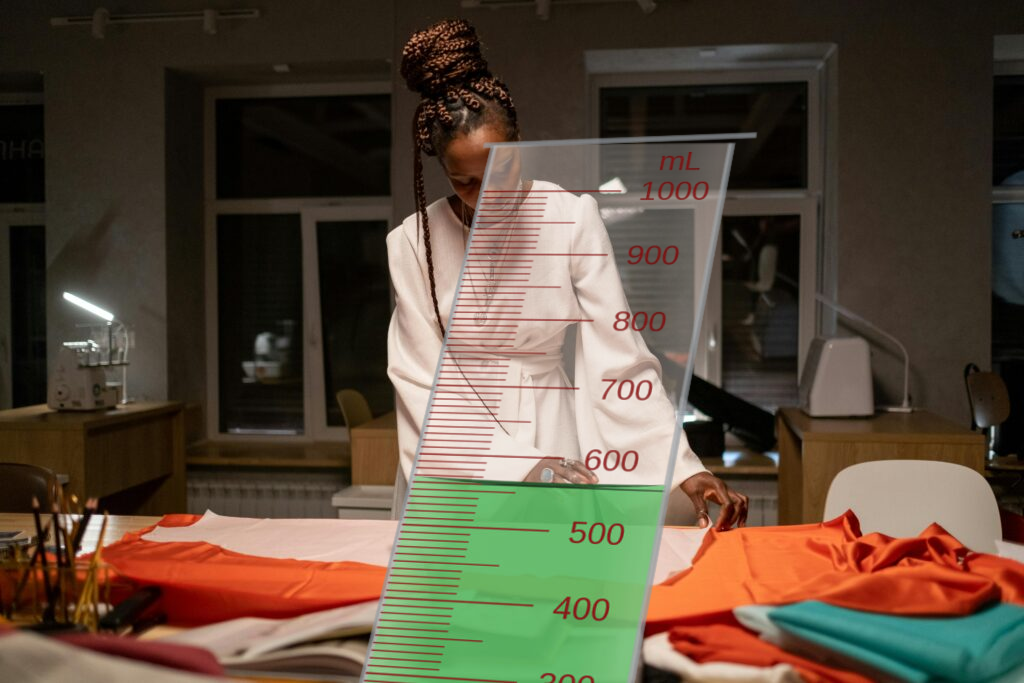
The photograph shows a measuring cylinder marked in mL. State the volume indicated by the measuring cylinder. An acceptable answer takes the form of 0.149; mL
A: 560; mL
